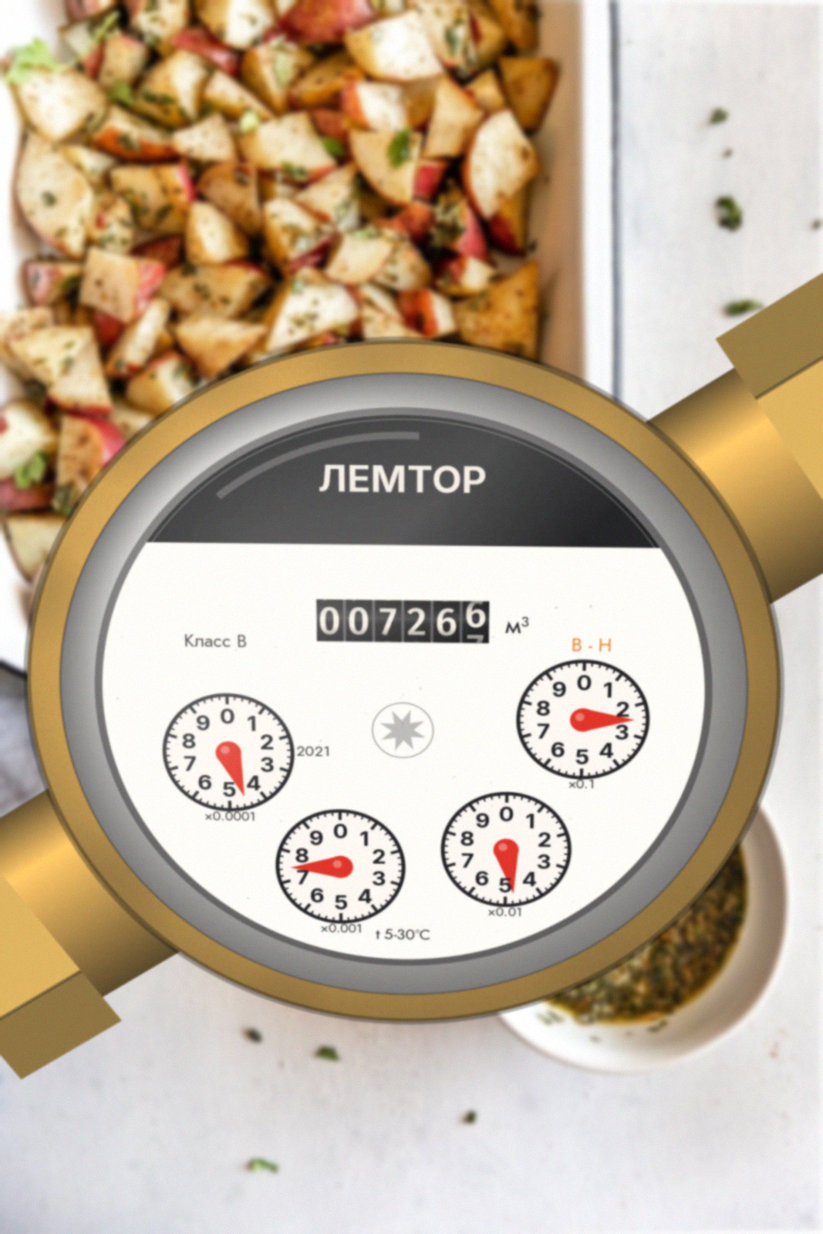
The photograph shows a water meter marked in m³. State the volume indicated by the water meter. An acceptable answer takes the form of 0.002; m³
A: 7266.2474; m³
